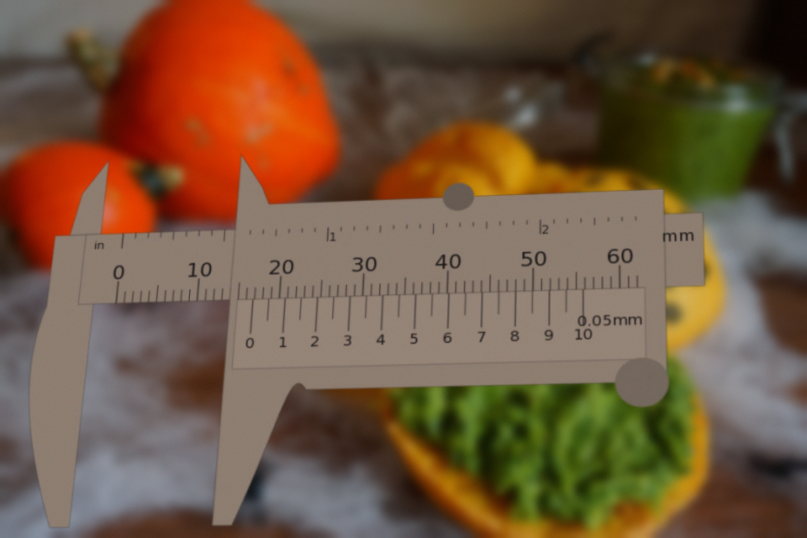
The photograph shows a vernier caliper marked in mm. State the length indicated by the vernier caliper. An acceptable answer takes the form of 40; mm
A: 16.8; mm
